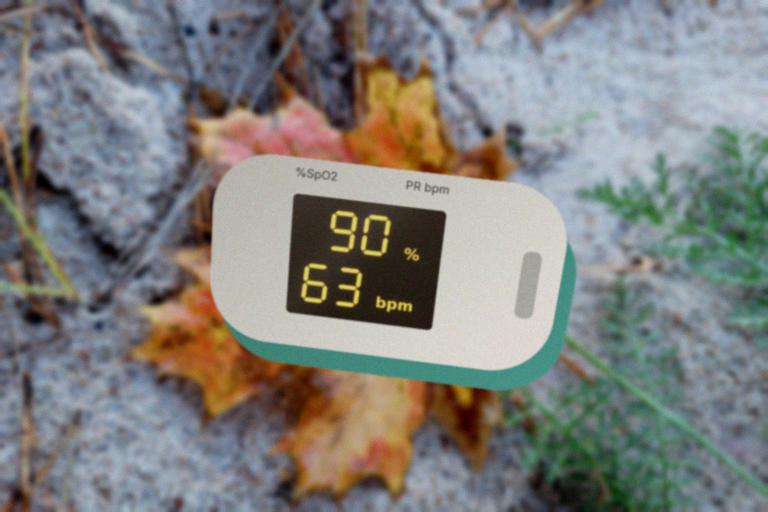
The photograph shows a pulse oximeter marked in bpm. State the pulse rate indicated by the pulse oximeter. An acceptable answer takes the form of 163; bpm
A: 63; bpm
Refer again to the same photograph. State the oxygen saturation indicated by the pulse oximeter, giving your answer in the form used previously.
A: 90; %
